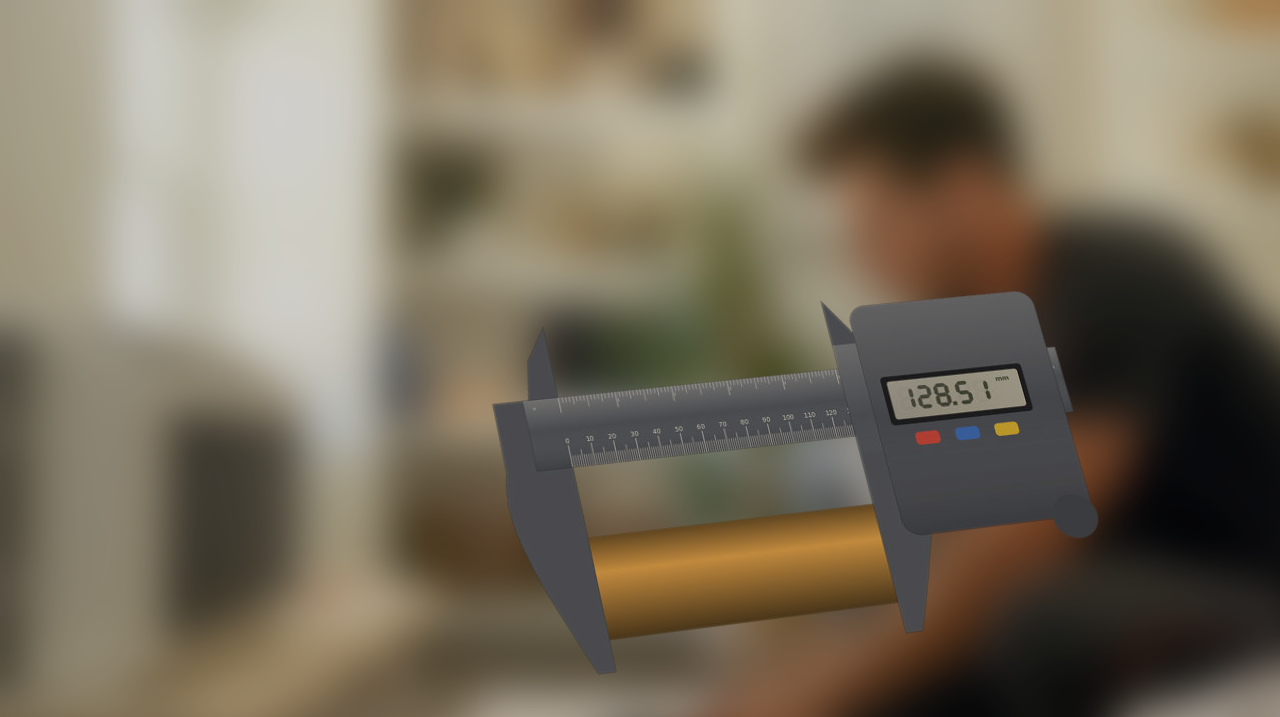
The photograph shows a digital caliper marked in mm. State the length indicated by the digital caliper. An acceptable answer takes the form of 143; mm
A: 128.51; mm
